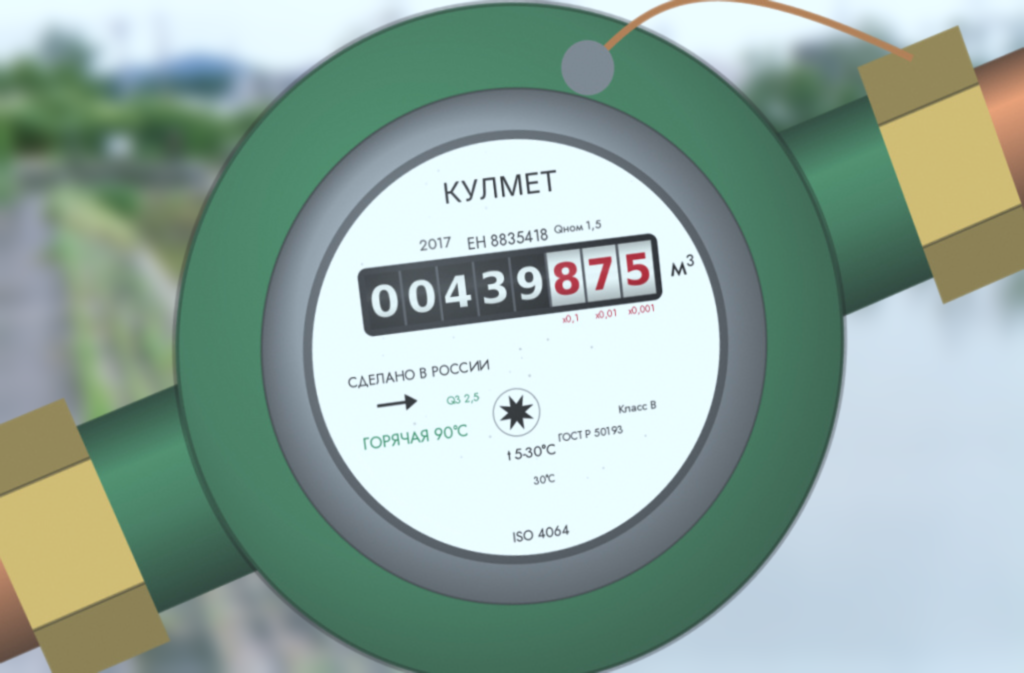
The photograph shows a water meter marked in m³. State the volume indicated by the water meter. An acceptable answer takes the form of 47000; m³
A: 439.875; m³
